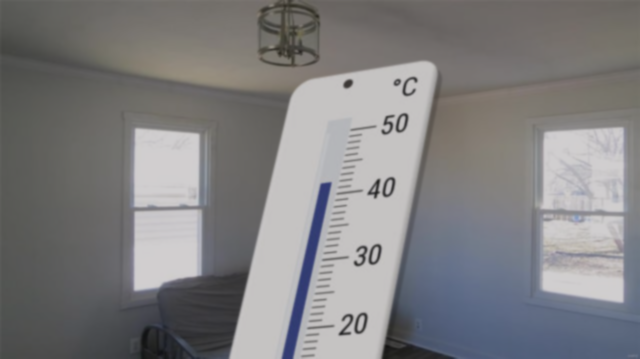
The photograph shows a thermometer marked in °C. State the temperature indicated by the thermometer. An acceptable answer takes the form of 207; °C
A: 42; °C
